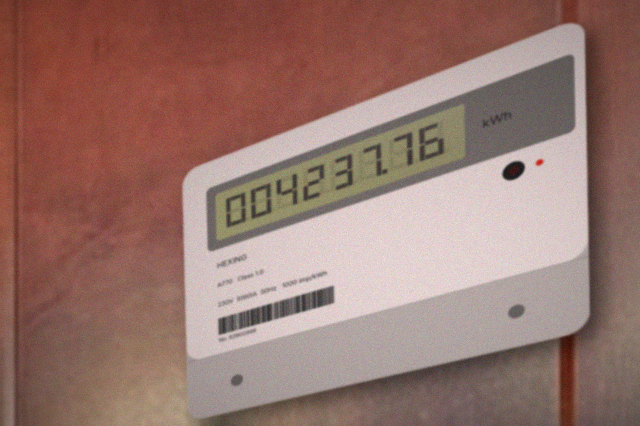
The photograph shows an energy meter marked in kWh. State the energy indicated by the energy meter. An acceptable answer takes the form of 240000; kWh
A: 4237.76; kWh
